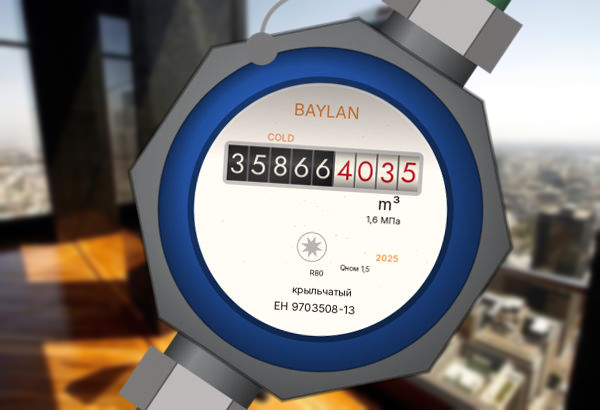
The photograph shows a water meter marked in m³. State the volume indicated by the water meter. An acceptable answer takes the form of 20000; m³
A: 35866.4035; m³
